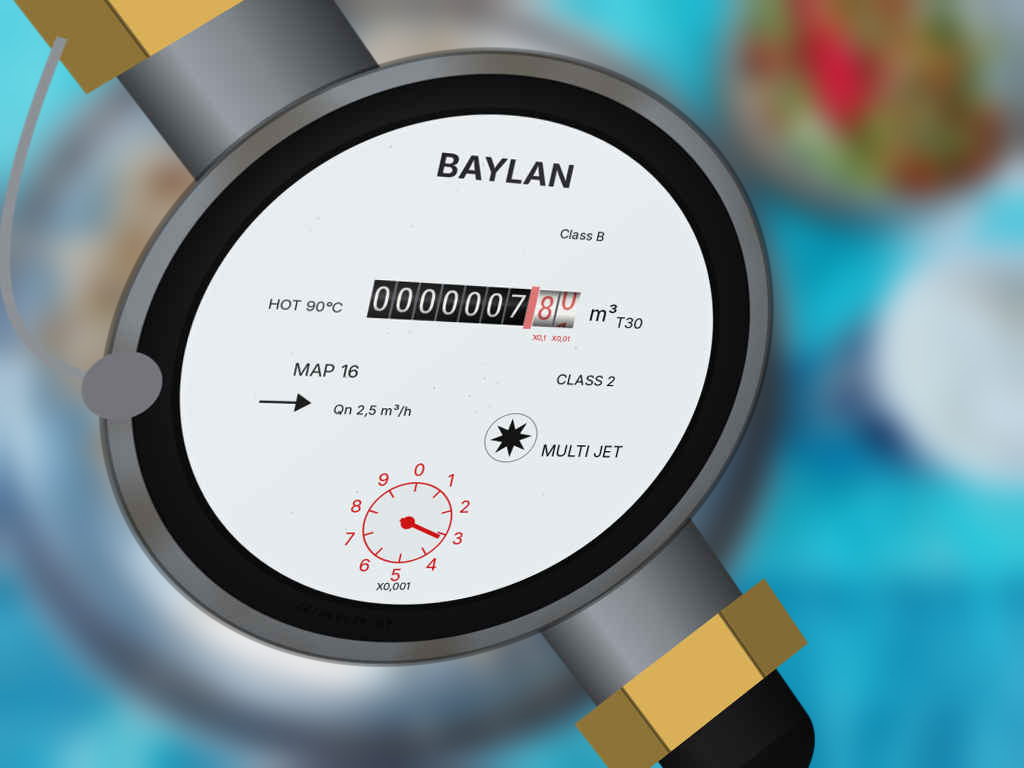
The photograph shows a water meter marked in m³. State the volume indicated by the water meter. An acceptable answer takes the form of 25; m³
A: 7.803; m³
